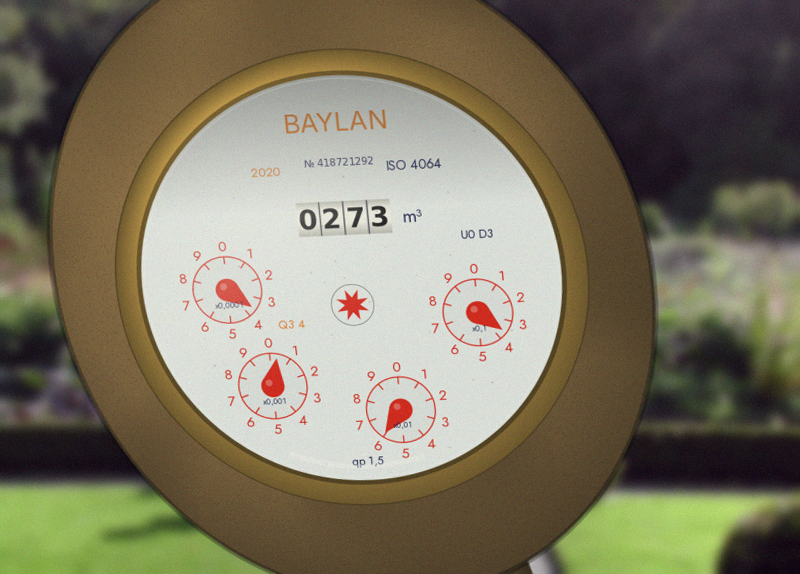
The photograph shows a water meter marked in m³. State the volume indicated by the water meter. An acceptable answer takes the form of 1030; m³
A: 273.3603; m³
